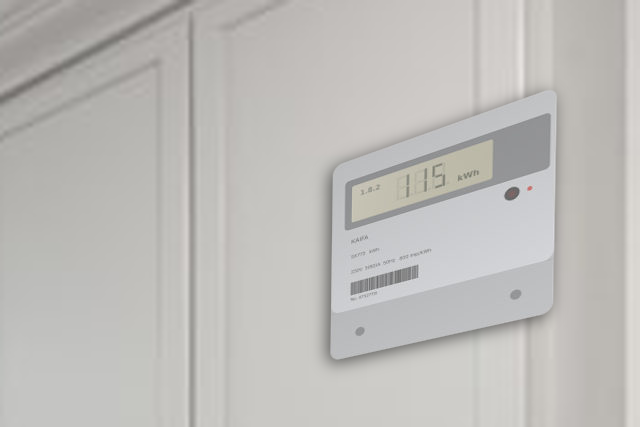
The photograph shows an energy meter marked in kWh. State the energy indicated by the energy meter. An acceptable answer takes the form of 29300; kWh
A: 115; kWh
